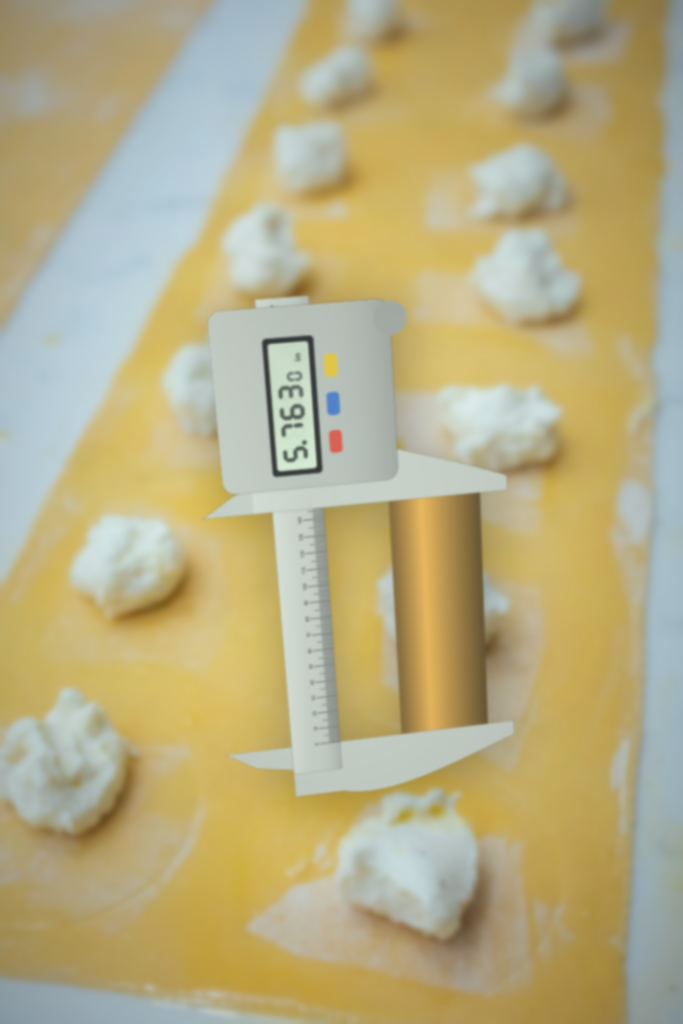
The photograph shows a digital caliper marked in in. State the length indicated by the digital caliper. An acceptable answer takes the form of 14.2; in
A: 5.7630; in
